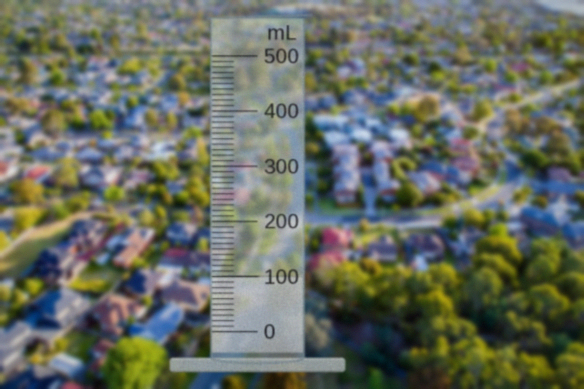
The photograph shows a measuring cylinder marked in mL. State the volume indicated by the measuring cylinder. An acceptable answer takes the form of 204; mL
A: 100; mL
